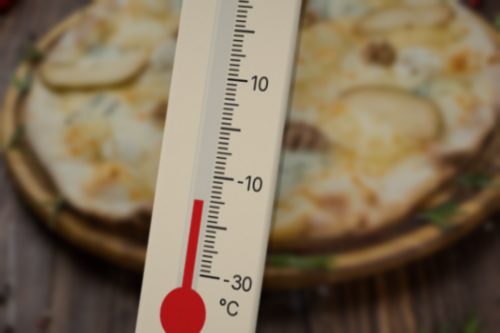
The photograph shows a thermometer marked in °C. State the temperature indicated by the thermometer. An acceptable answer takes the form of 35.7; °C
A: -15; °C
